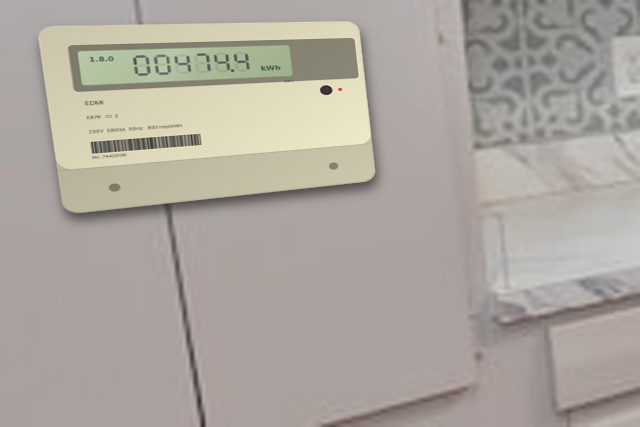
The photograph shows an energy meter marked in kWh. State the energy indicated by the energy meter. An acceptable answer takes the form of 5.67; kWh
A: 474.4; kWh
